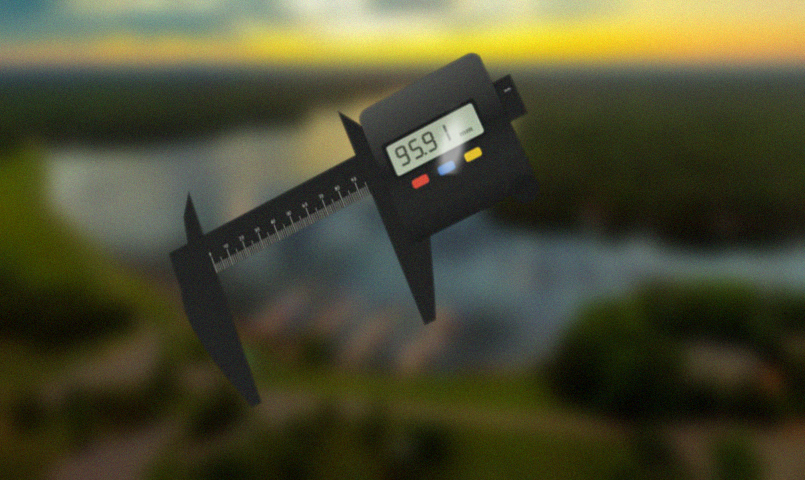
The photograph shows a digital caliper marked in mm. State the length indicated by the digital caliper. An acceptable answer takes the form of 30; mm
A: 95.91; mm
